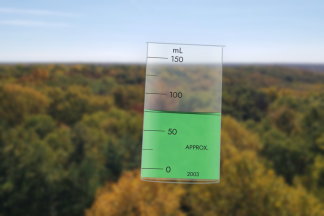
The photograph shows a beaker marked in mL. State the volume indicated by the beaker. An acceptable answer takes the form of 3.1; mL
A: 75; mL
